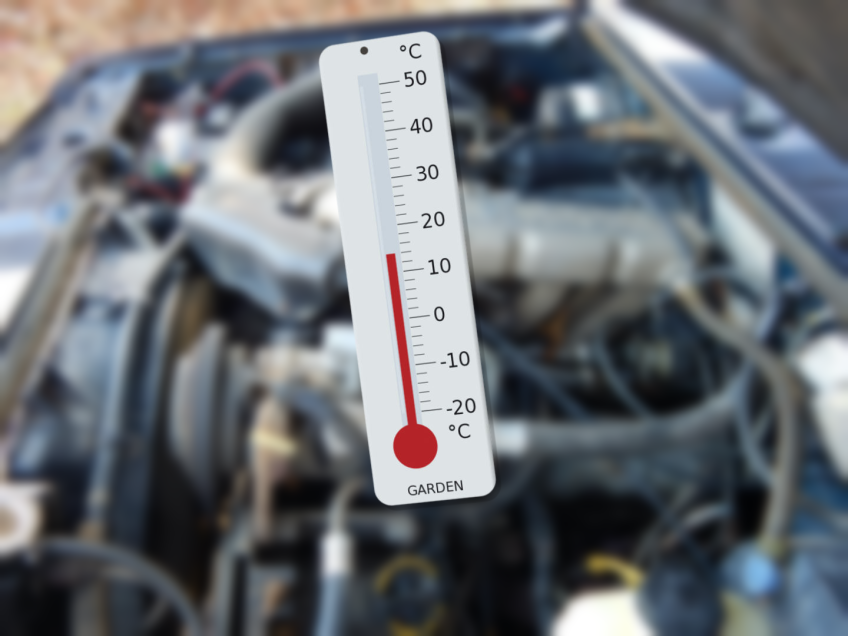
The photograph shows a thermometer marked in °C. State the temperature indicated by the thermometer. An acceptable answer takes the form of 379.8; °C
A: 14; °C
